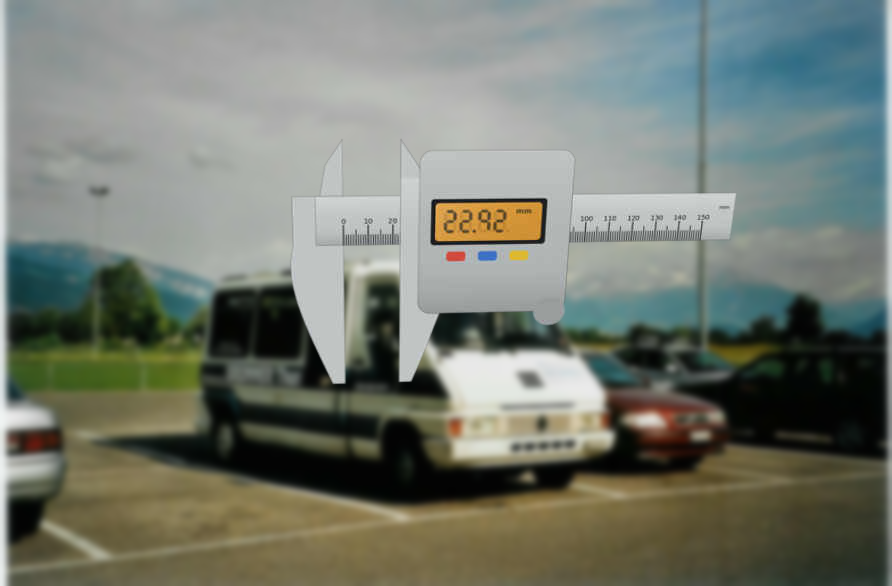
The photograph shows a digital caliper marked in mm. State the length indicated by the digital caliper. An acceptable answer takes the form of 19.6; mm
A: 22.92; mm
